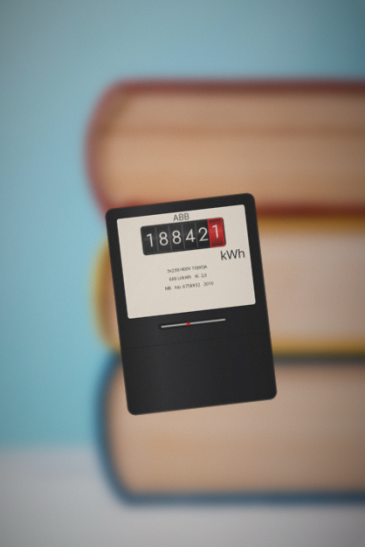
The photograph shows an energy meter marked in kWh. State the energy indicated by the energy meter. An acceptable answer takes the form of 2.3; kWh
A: 18842.1; kWh
